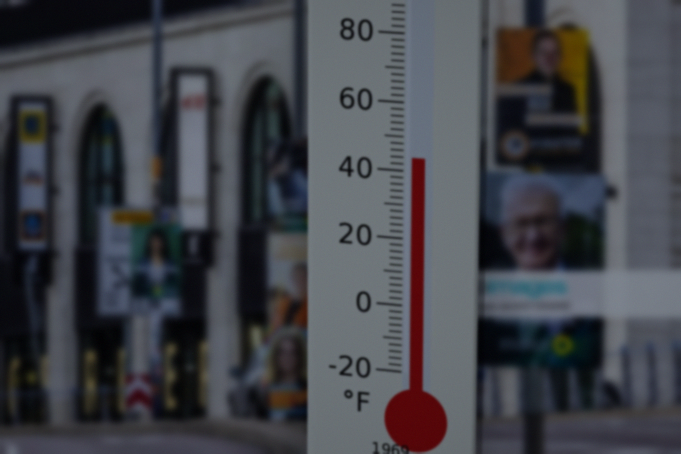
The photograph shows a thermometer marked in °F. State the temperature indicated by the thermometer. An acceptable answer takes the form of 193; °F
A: 44; °F
